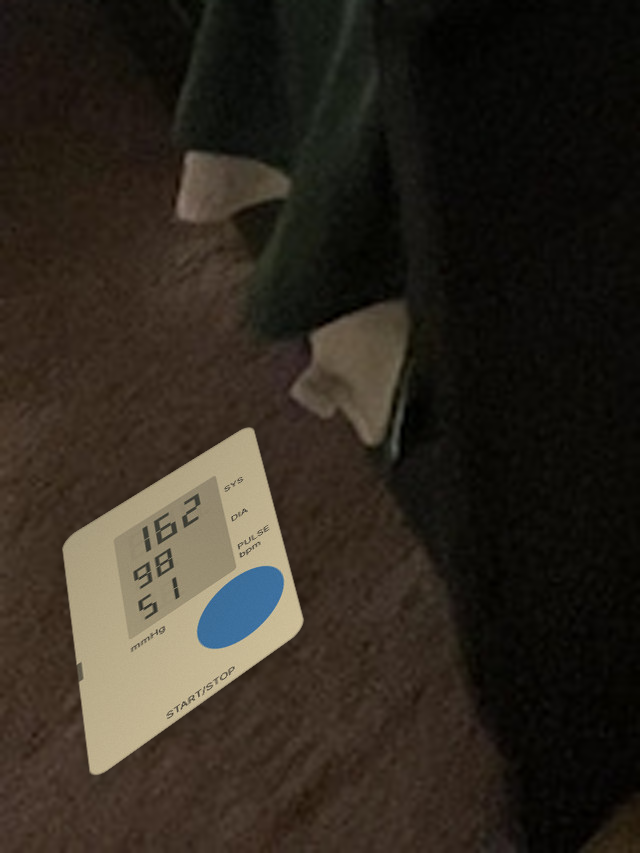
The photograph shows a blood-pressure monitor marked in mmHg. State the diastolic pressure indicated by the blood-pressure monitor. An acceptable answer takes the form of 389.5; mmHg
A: 98; mmHg
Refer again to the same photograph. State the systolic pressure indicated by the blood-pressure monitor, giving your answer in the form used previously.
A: 162; mmHg
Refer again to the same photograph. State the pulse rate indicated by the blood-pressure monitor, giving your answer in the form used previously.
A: 51; bpm
